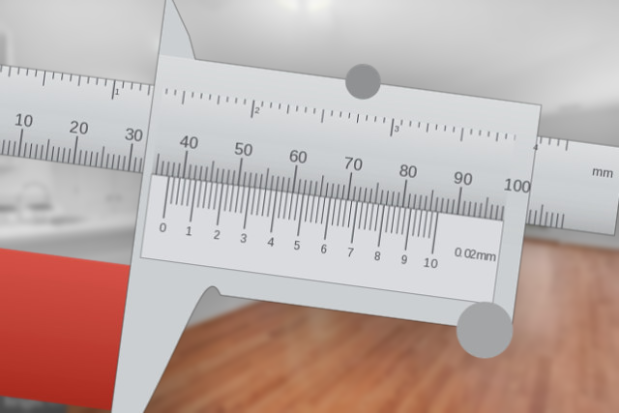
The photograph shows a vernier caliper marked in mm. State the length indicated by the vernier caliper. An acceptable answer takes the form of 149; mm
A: 37.4; mm
